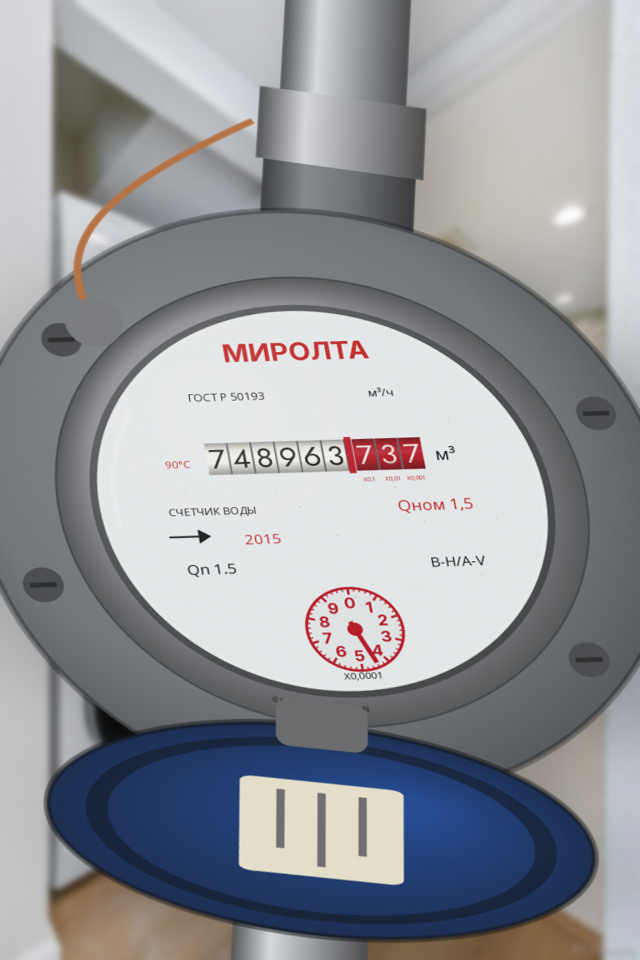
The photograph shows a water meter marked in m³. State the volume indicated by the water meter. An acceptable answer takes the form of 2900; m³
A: 748963.7374; m³
